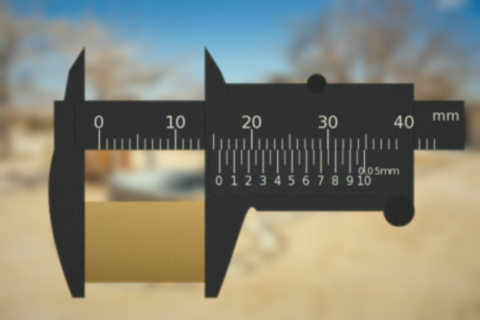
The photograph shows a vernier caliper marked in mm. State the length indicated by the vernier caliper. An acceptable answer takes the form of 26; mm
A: 15.8; mm
